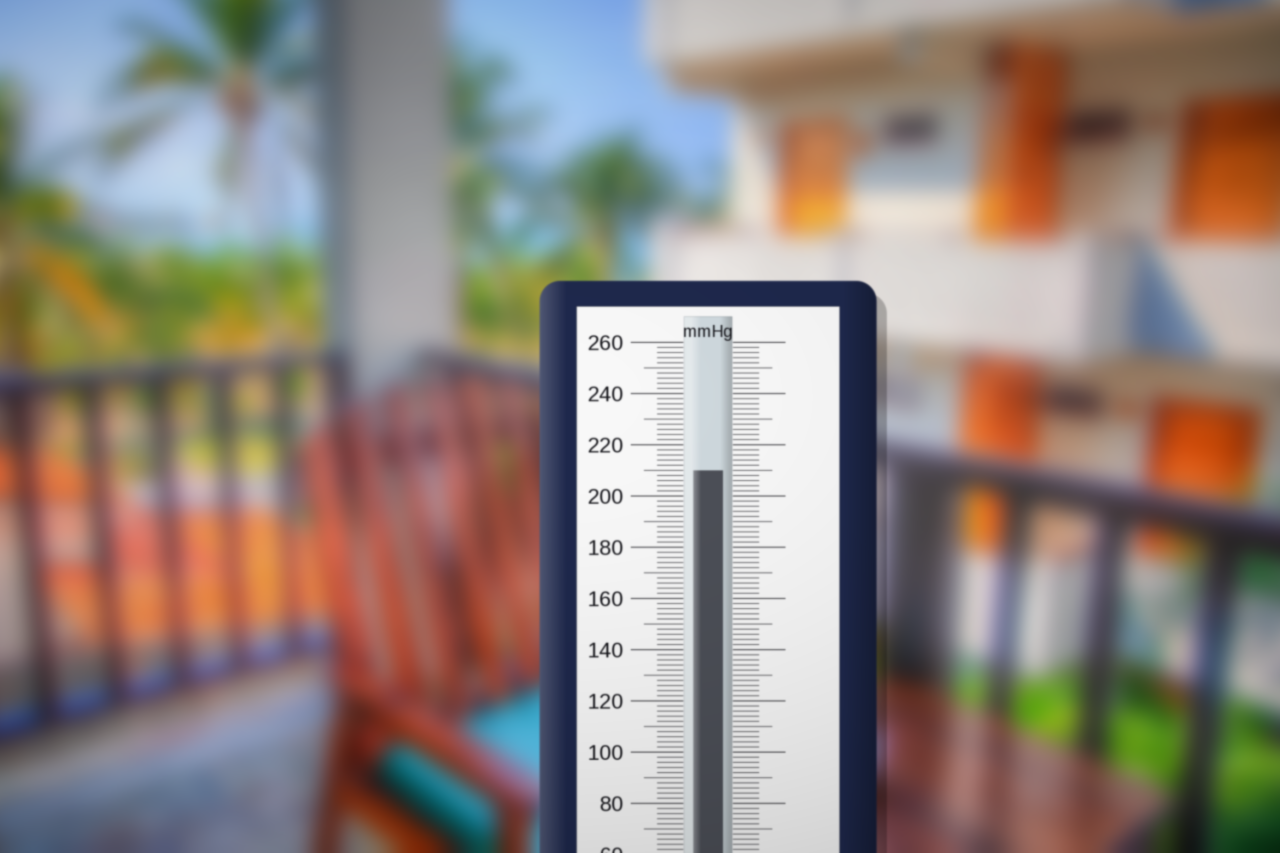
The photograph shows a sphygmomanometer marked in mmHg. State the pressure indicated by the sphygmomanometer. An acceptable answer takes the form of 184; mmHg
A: 210; mmHg
